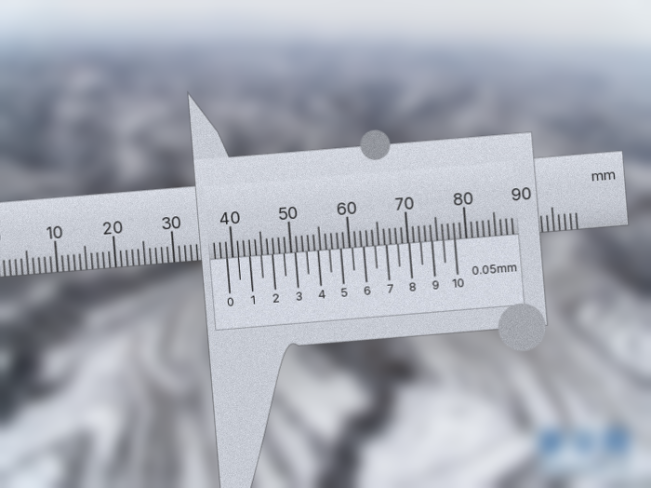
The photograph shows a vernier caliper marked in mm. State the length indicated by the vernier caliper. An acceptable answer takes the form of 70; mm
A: 39.0; mm
